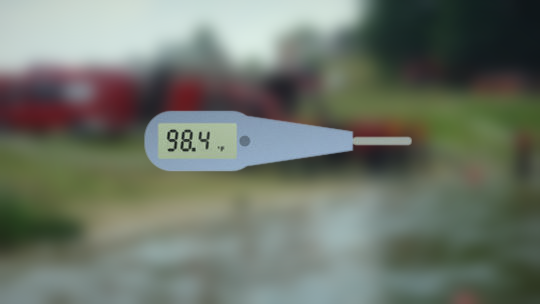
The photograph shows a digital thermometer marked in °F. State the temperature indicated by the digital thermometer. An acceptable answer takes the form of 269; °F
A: 98.4; °F
